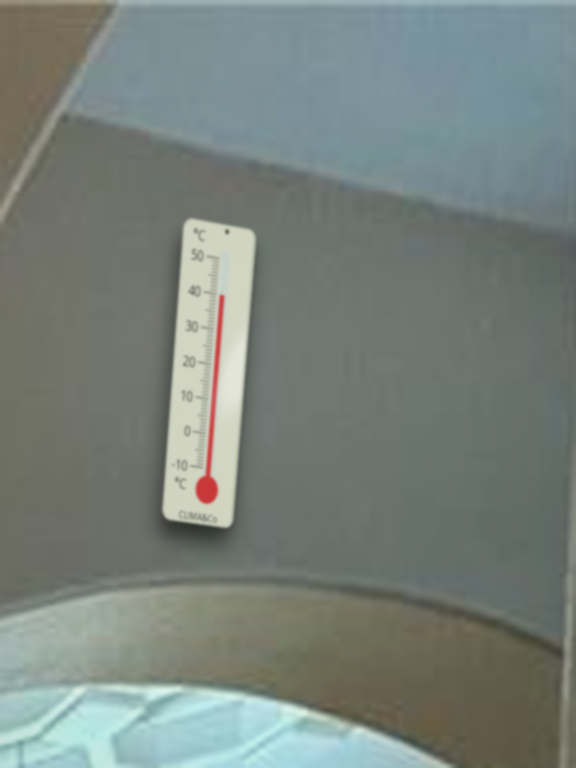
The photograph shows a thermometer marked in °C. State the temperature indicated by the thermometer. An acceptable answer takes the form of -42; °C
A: 40; °C
